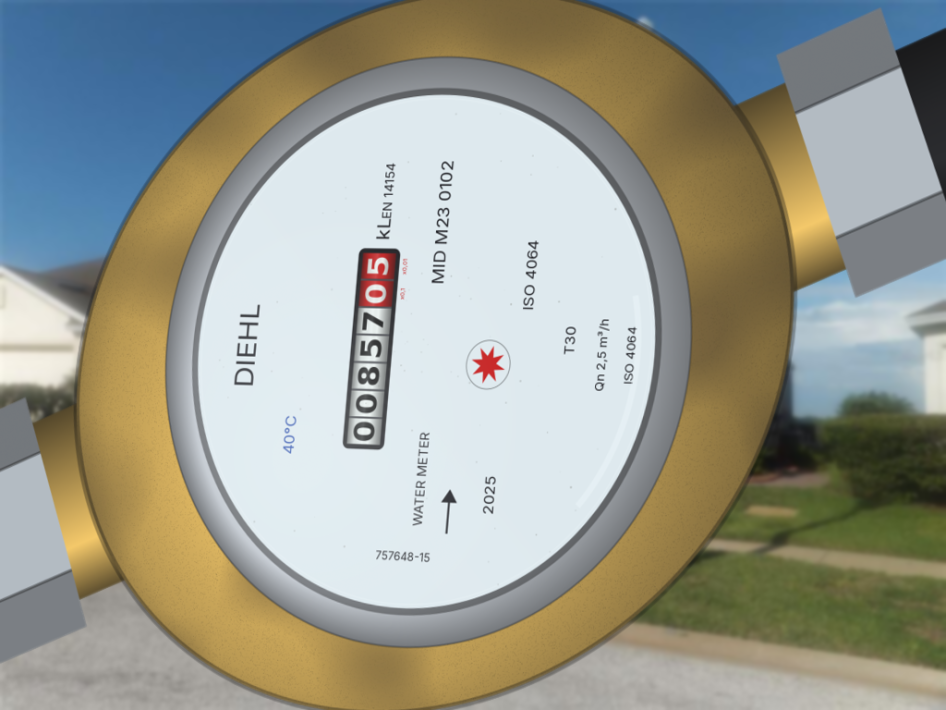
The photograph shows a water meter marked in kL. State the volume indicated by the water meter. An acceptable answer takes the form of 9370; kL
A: 857.05; kL
